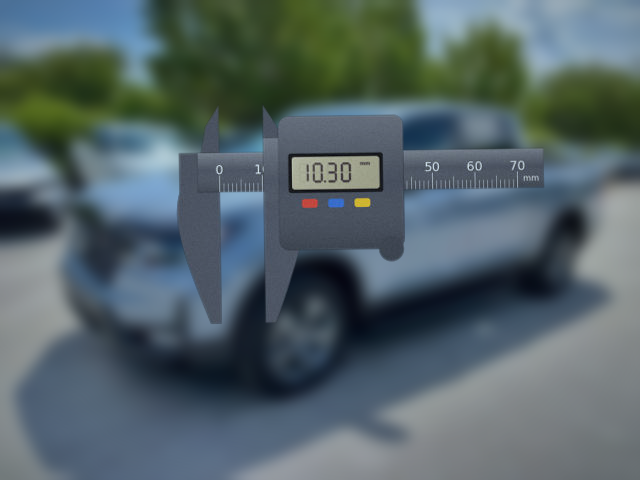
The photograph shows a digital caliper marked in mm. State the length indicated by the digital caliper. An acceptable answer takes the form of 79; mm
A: 10.30; mm
